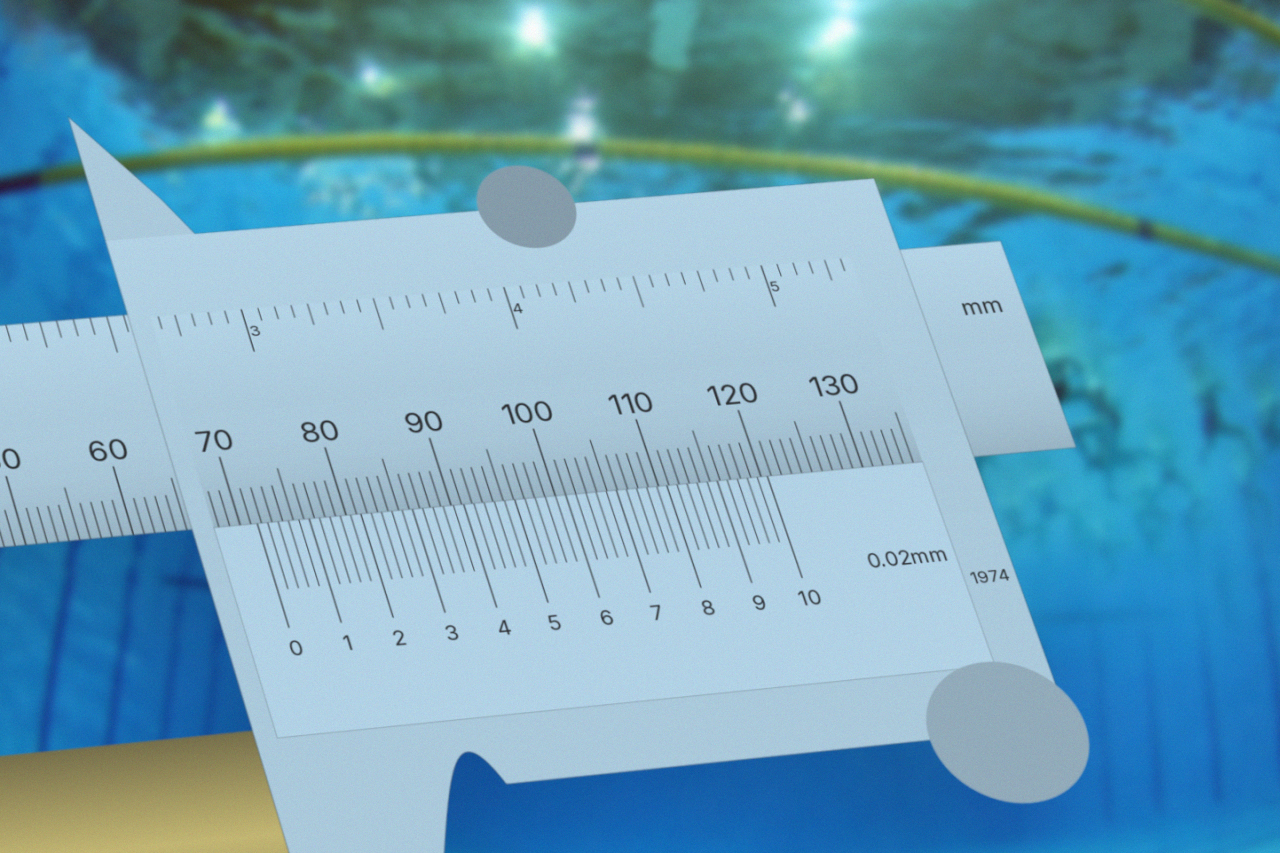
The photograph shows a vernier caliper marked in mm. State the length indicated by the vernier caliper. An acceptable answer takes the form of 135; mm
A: 71.6; mm
